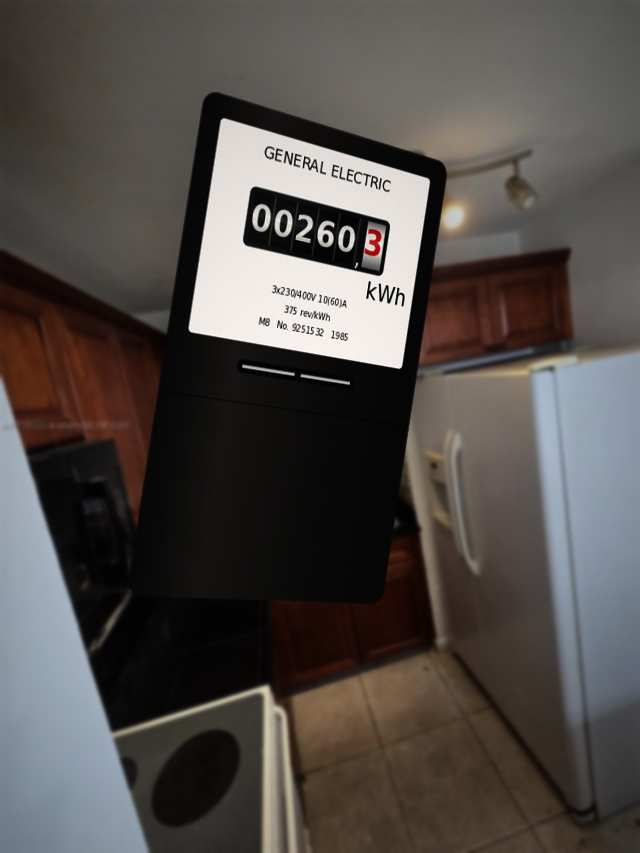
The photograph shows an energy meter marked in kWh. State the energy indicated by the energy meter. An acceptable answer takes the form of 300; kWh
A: 260.3; kWh
